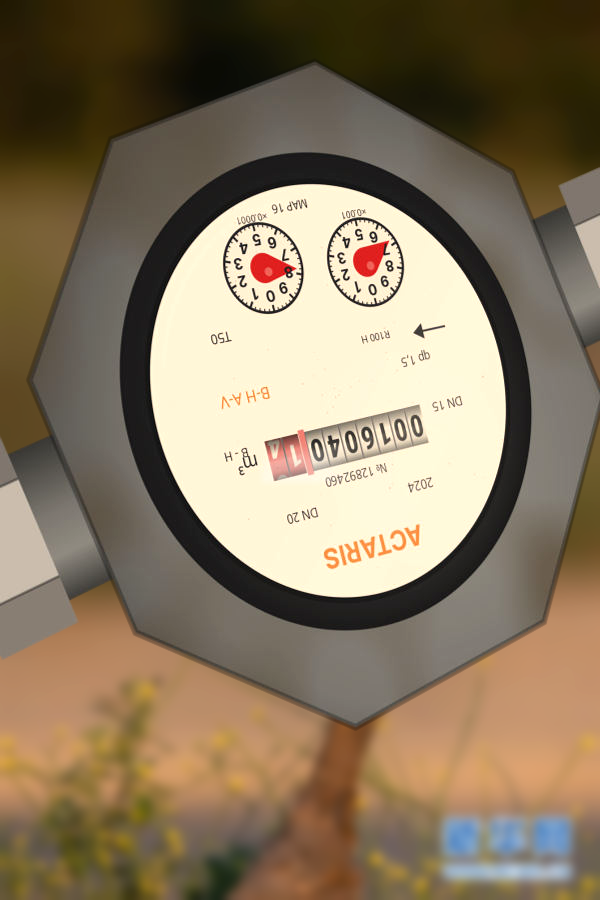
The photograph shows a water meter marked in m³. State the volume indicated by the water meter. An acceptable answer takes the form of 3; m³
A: 16040.1367; m³
